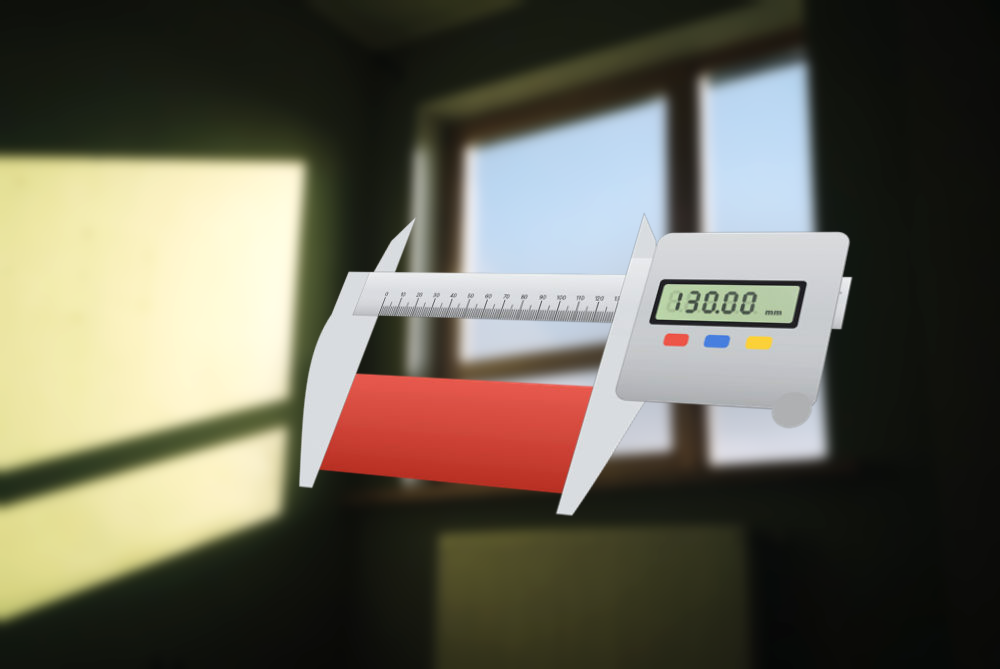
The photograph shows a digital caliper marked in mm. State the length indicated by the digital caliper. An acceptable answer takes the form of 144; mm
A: 130.00; mm
